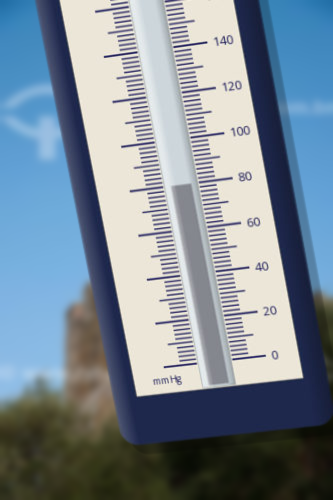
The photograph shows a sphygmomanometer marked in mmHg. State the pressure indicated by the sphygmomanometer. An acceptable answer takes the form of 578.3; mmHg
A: 80; mmHg
